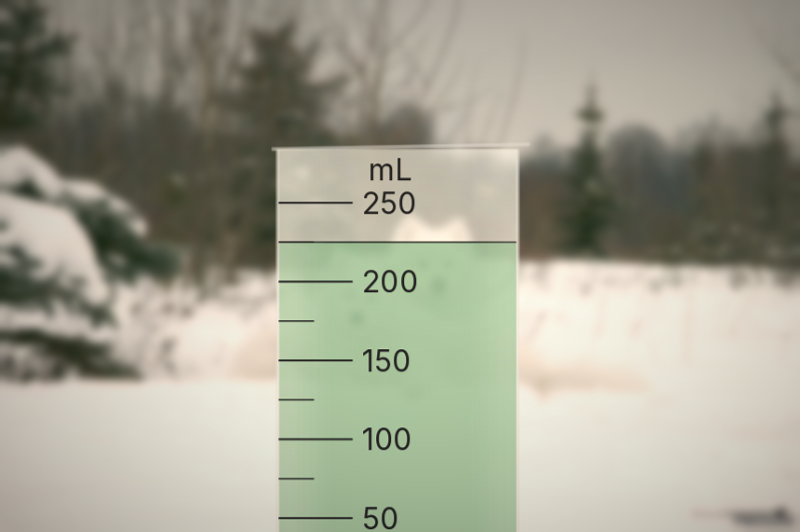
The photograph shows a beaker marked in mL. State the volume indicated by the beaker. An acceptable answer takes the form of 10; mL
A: 225; mL
